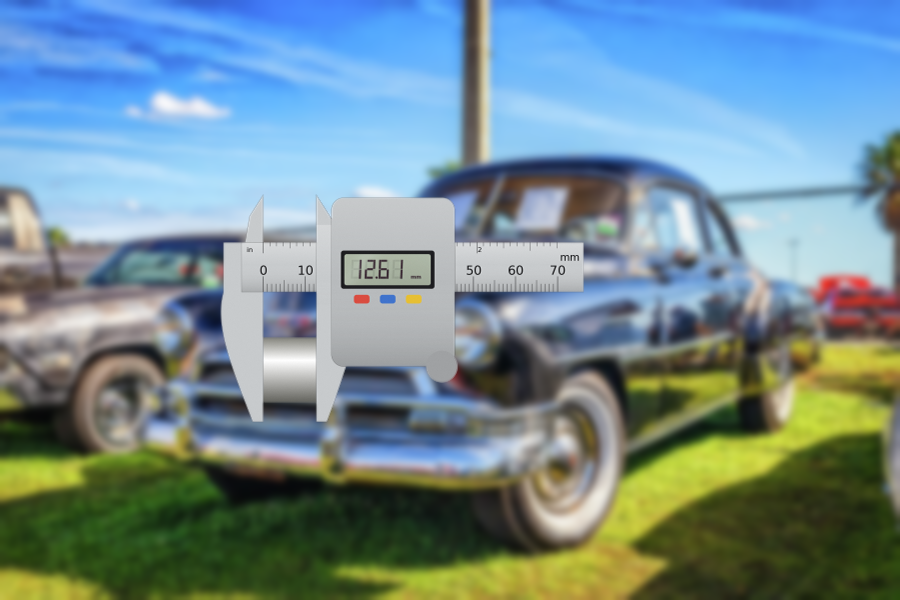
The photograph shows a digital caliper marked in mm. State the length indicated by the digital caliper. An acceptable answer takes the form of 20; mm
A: 12.61; mm
